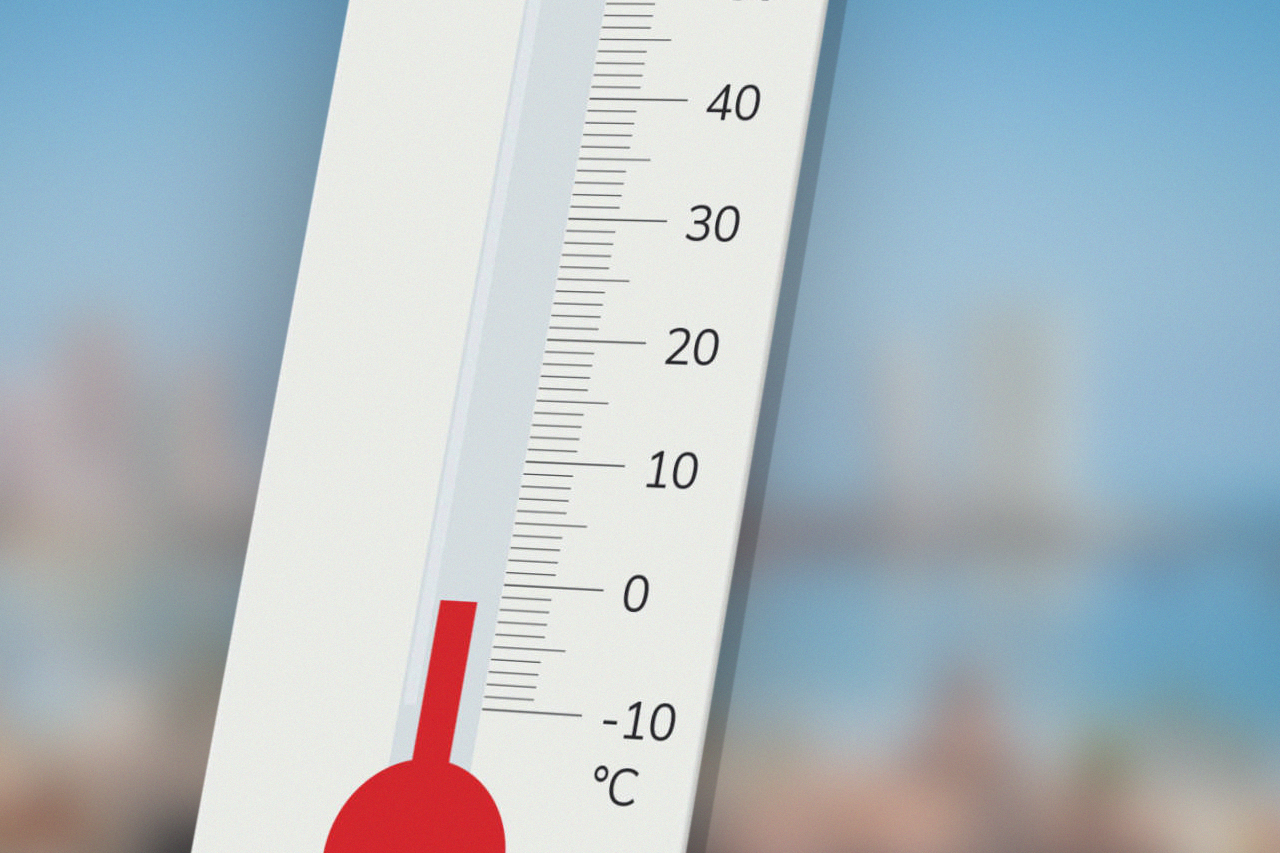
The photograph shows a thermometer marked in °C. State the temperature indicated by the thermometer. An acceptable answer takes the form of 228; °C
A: -1.5; °C
